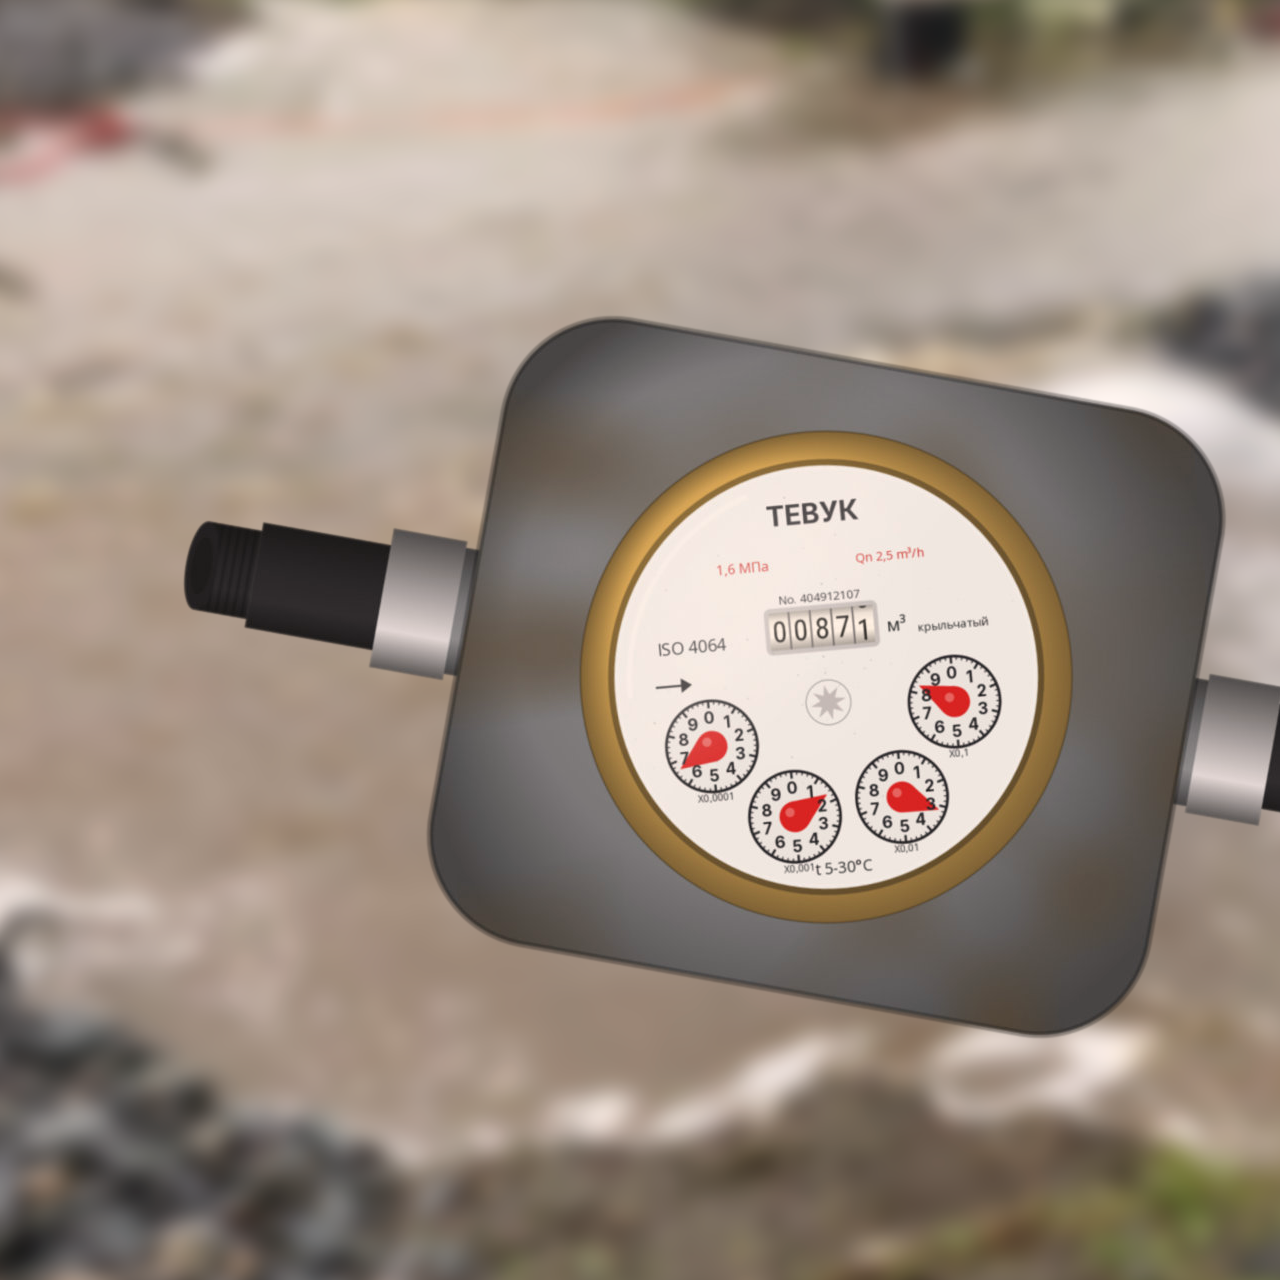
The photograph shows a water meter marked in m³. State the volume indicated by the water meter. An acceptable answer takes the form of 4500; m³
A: 870.8316; m³
